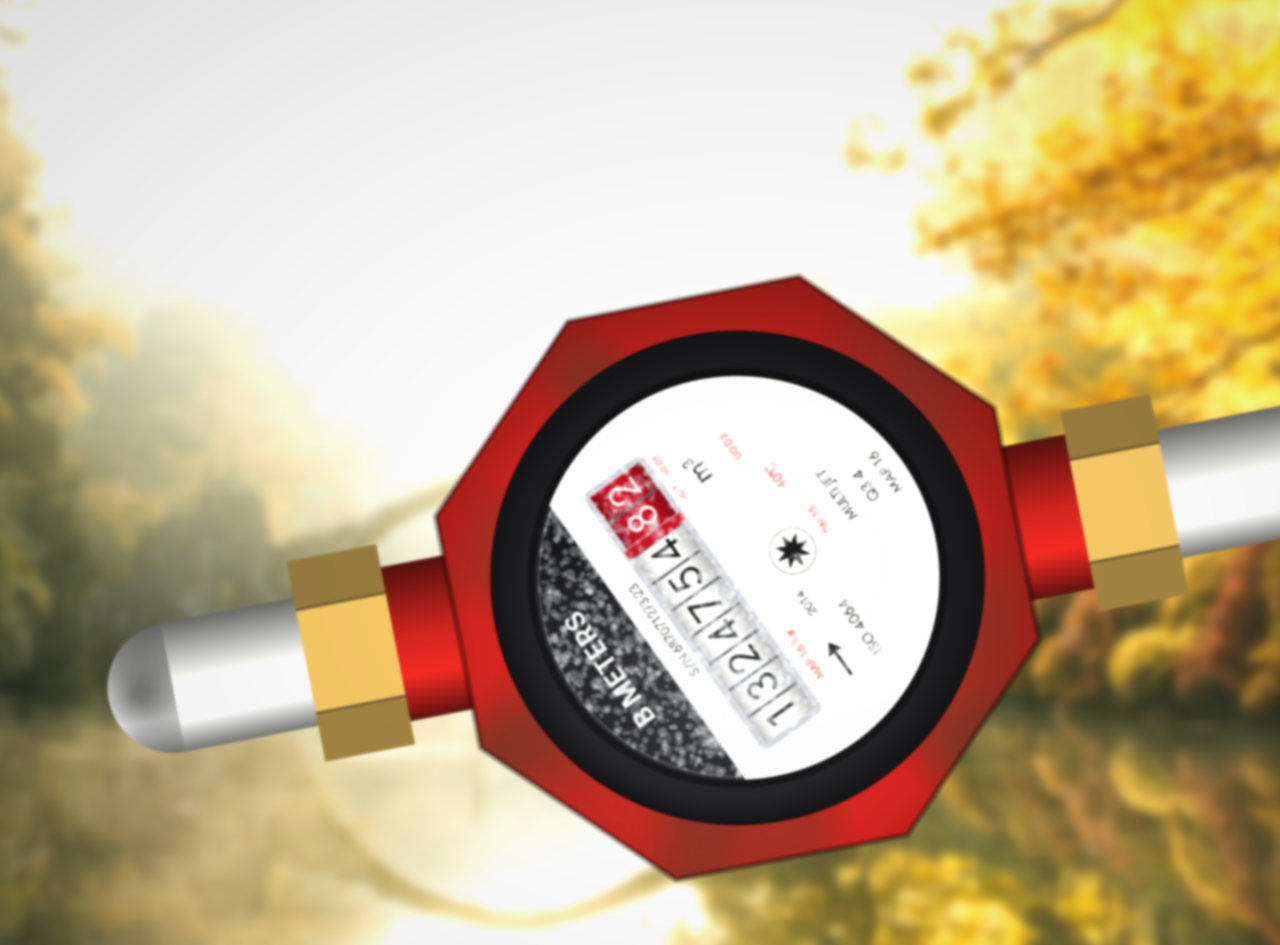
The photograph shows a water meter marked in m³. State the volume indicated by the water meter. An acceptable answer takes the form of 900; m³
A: 1324754.82; m³
